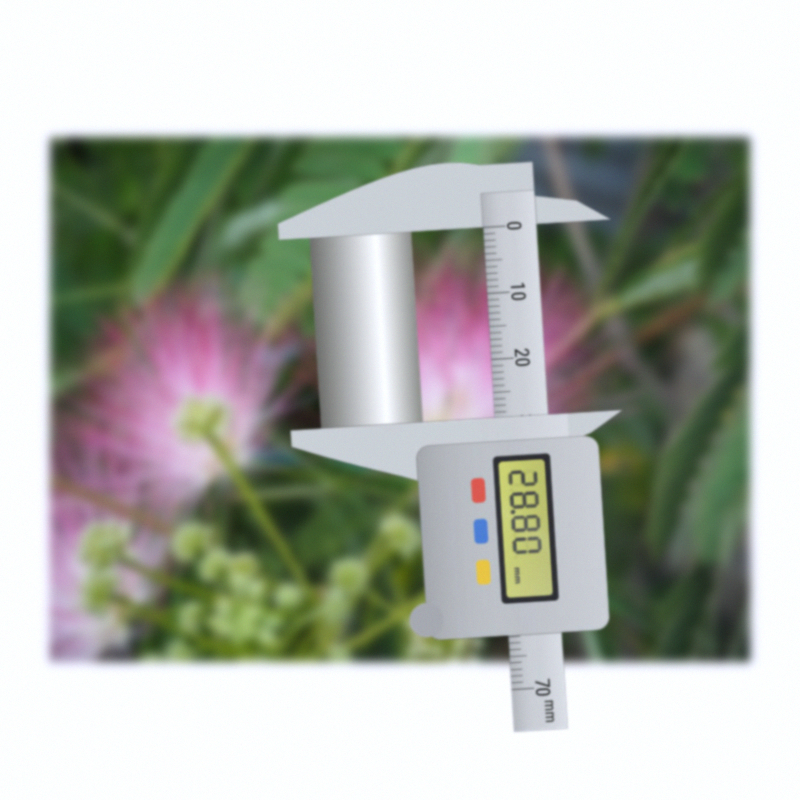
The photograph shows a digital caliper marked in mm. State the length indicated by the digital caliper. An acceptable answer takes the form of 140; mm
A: 28.80; mm
